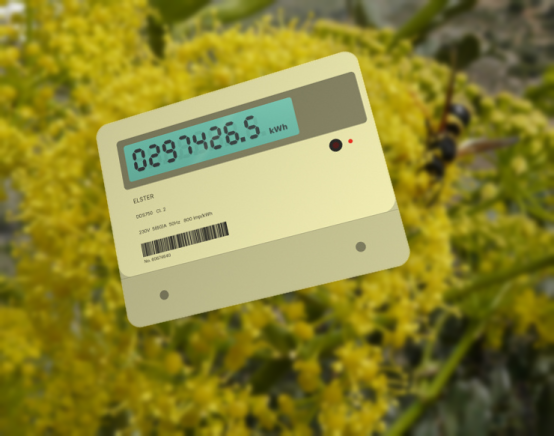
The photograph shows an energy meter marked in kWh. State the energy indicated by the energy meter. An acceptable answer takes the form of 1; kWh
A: 297426.5; kWh
